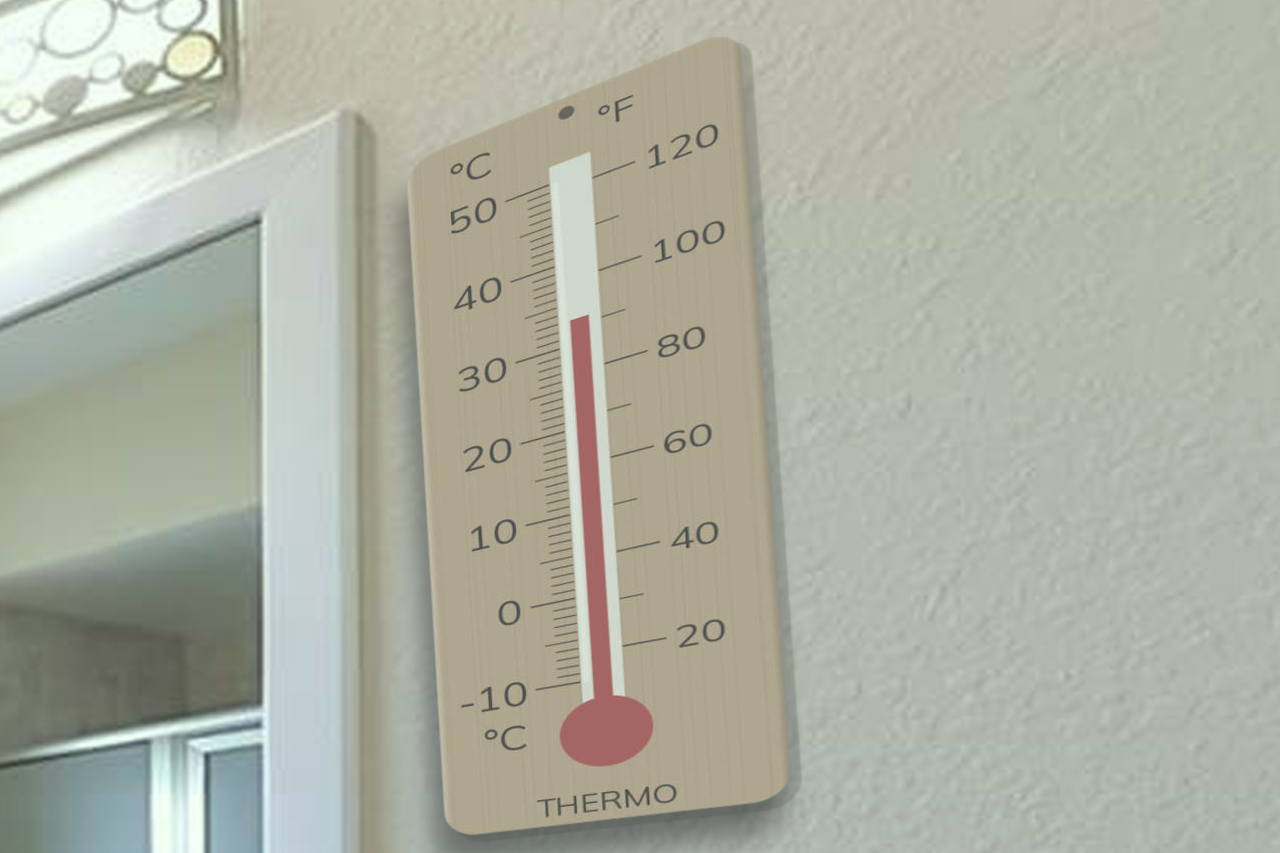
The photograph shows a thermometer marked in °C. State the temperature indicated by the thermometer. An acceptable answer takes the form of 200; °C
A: 33; °C
